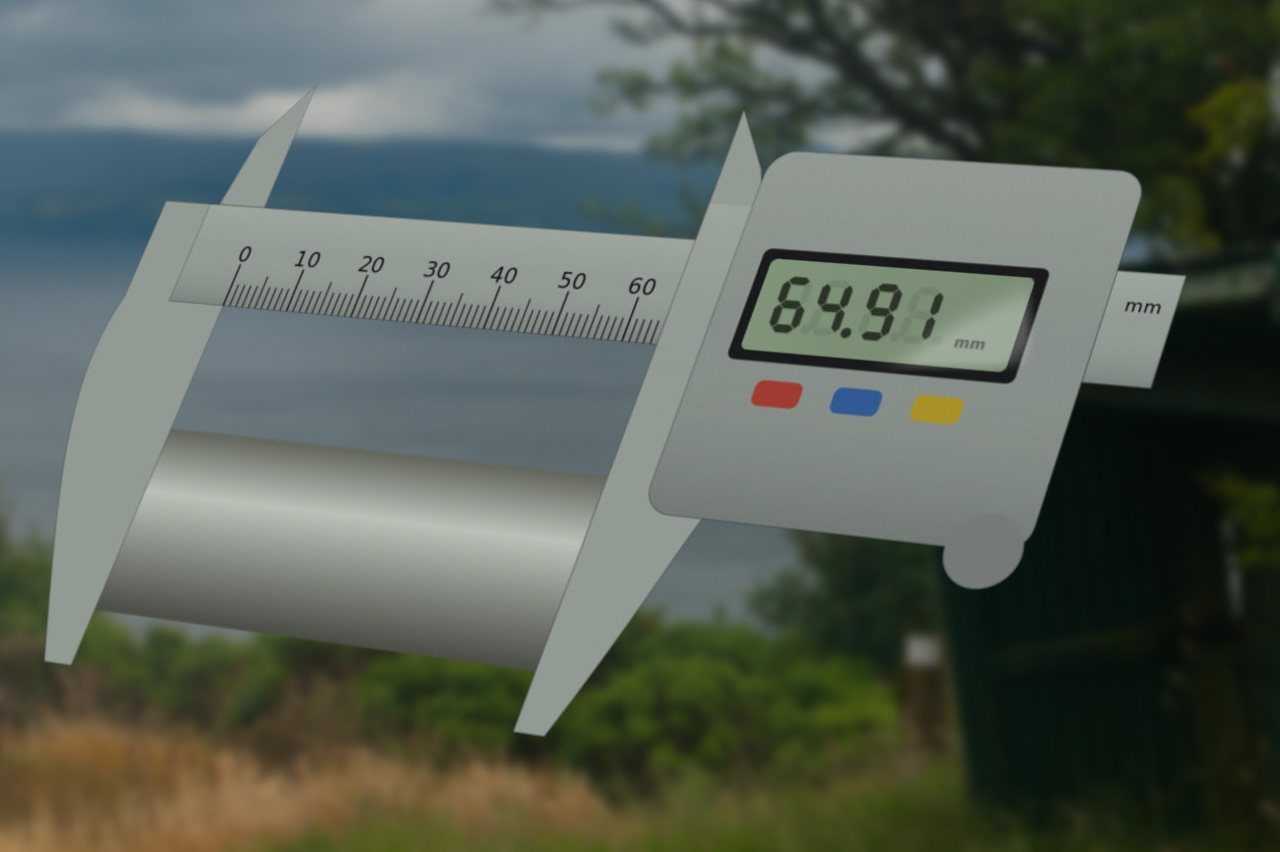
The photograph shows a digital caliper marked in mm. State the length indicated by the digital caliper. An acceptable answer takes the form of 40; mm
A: 64.91; mm
